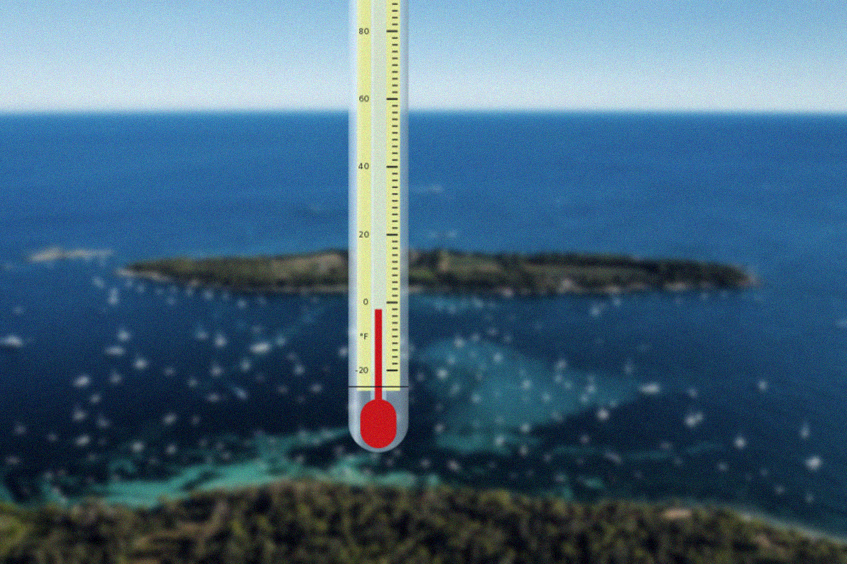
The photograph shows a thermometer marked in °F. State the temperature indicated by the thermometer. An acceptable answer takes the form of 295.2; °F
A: -2; °F
